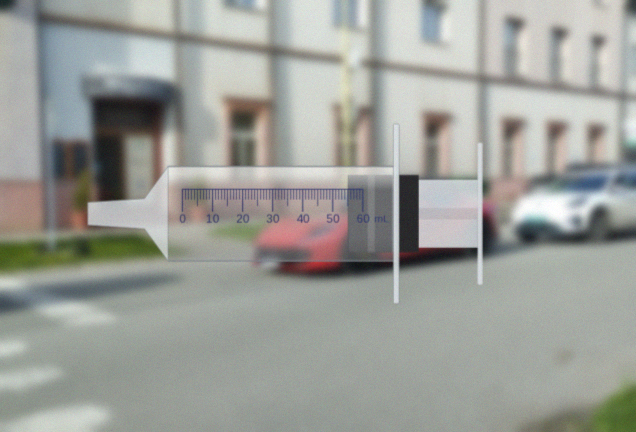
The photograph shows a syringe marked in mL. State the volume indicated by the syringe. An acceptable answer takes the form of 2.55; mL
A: 55; mL
